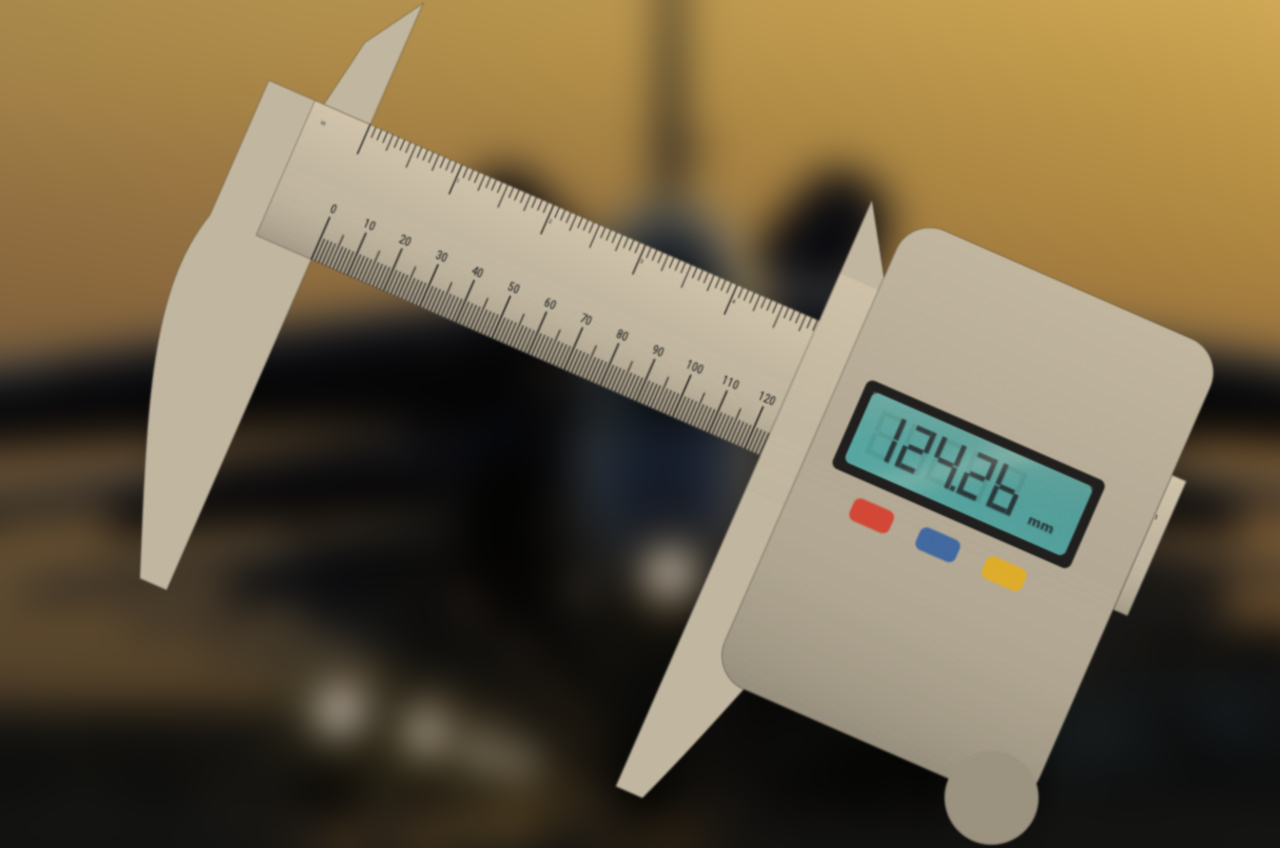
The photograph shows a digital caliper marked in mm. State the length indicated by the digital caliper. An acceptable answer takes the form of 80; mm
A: 124.26; mm
